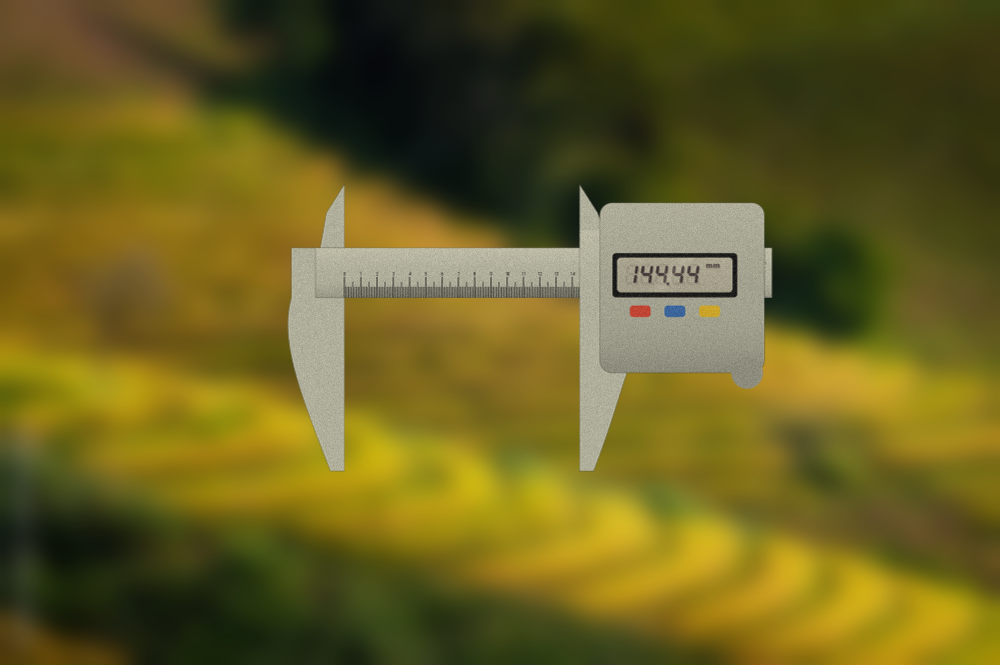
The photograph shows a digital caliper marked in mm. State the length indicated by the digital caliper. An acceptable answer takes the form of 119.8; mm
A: 144.44; mm
